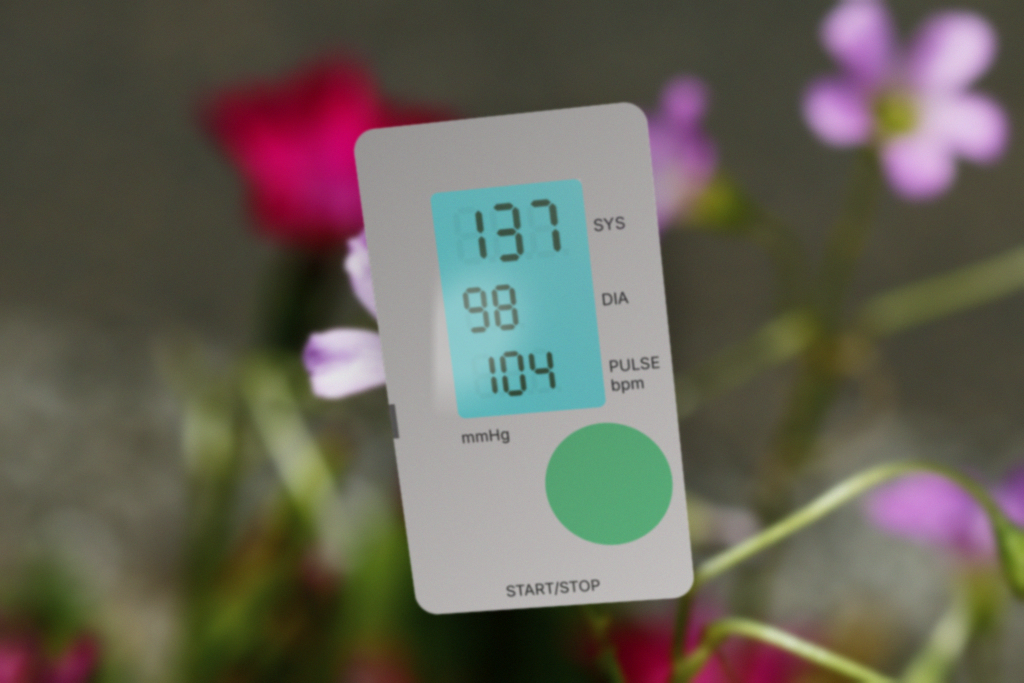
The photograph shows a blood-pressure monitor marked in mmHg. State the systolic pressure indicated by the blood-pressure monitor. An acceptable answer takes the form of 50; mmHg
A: 137; mmHg
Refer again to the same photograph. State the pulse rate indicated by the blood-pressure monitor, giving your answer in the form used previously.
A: 104; bpm
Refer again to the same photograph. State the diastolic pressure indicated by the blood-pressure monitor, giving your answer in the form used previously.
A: 98; mmHg
